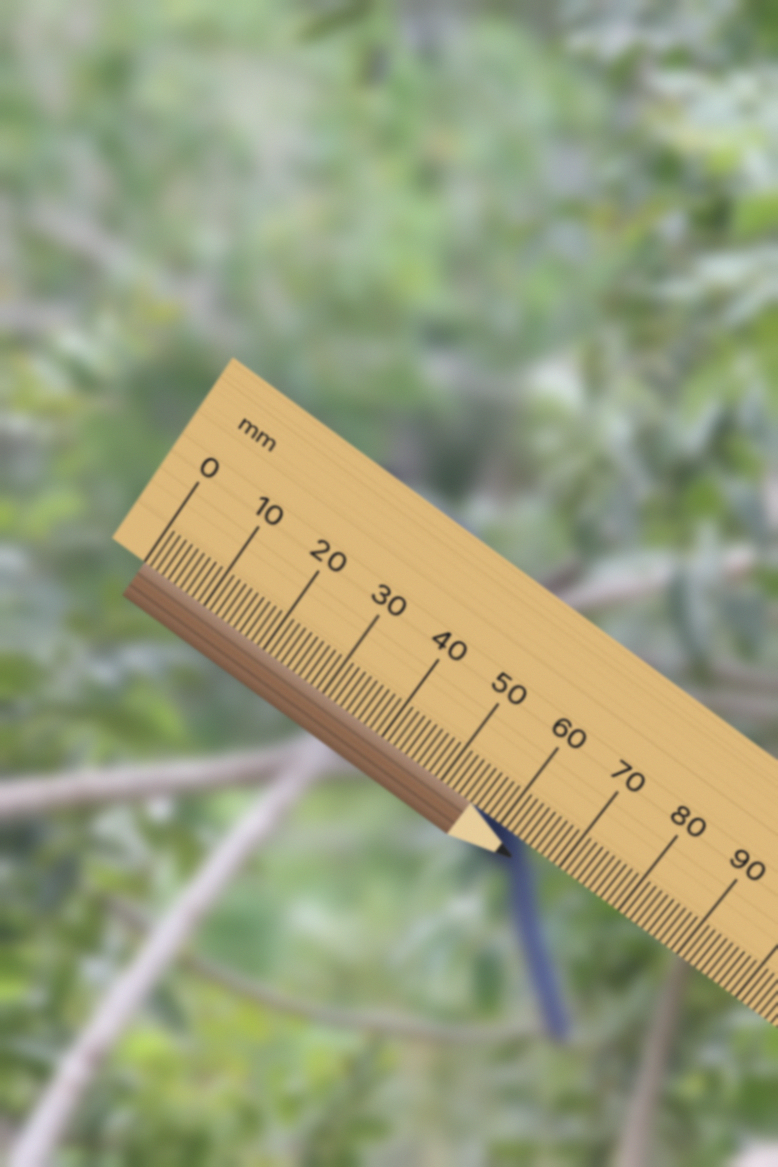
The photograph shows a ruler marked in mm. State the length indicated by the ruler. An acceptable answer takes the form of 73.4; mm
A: 64; mm
